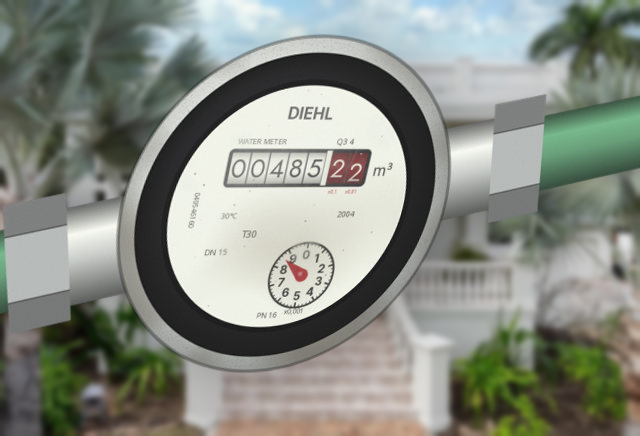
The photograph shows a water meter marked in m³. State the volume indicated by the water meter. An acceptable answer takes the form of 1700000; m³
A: 485.218; m³
